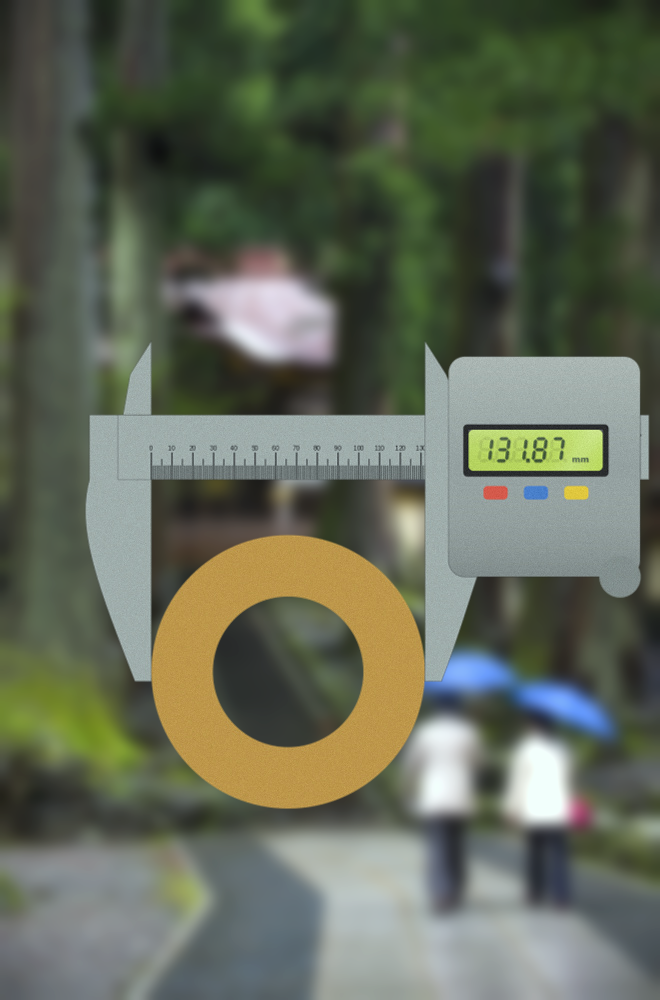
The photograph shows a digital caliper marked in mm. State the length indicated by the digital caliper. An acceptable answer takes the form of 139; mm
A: 131.87; mm
